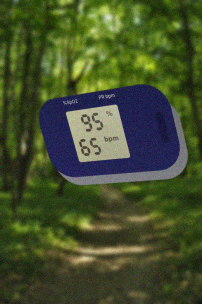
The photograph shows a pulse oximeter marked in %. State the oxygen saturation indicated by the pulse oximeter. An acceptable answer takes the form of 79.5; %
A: 95; %
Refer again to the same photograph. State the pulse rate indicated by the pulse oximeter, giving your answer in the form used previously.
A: 65; bpm
